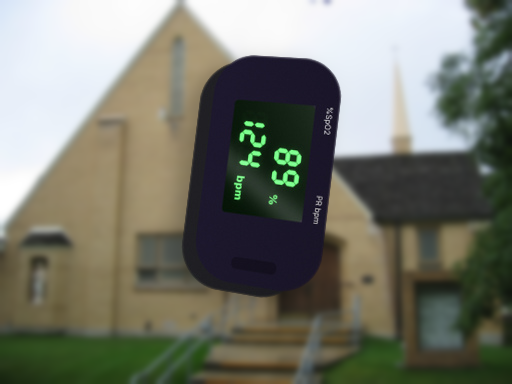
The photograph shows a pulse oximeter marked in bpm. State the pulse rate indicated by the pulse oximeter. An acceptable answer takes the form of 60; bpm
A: 124; bpm
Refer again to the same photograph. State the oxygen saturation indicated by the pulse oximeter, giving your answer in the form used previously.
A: 89; %
